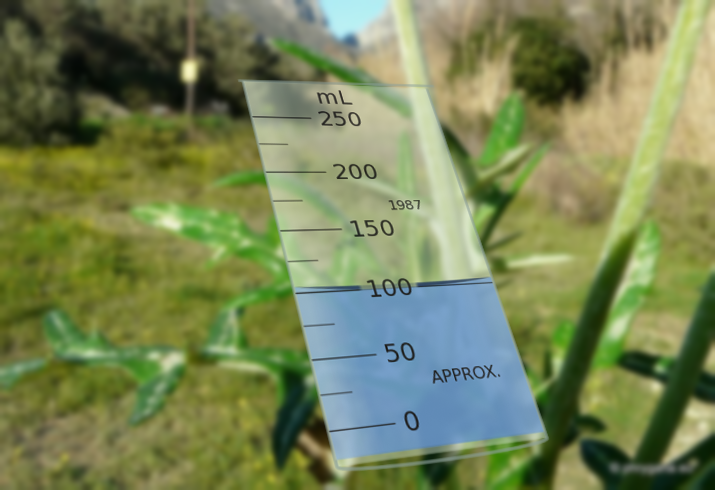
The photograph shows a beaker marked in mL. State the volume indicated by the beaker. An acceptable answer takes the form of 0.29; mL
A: 100; mL
